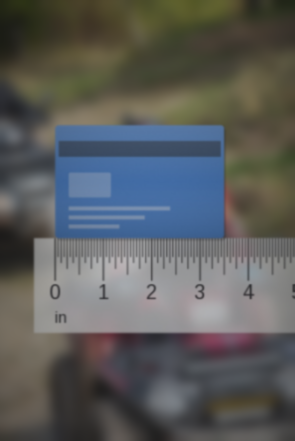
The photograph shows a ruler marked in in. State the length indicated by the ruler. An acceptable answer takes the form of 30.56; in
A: 3.5; in
